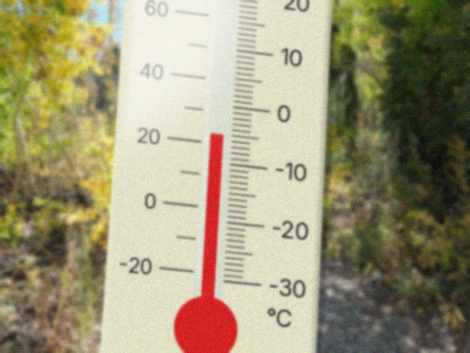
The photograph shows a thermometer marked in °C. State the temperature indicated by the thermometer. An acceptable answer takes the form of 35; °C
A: -5; °C
